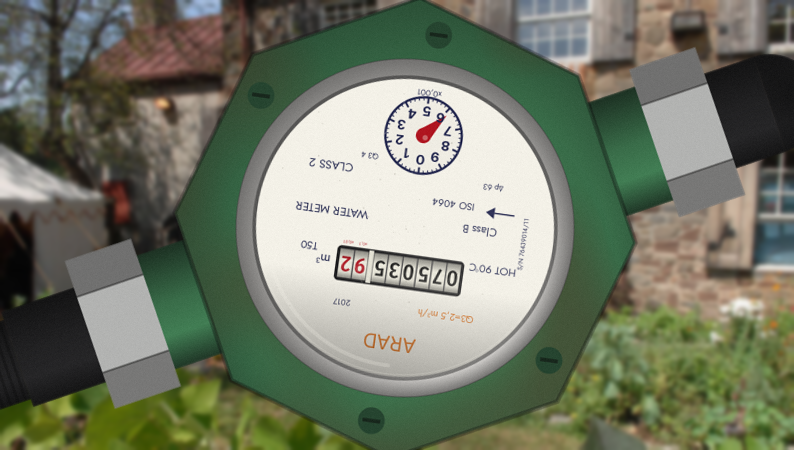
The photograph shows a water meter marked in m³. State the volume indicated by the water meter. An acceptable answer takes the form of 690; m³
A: 75035.926; m³
